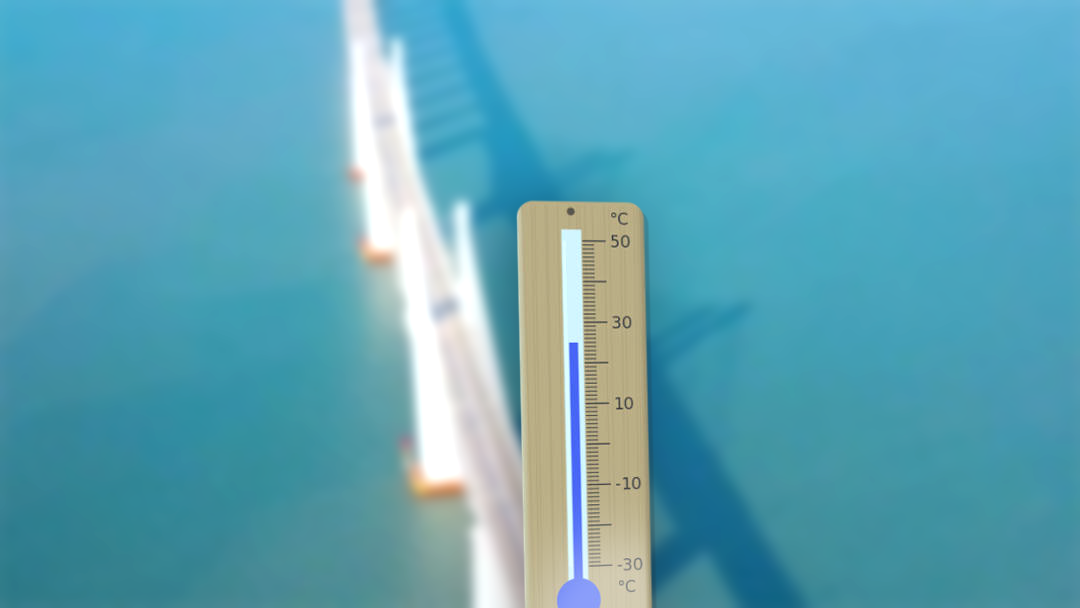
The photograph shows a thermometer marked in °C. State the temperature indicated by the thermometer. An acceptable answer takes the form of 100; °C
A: 25; °C
